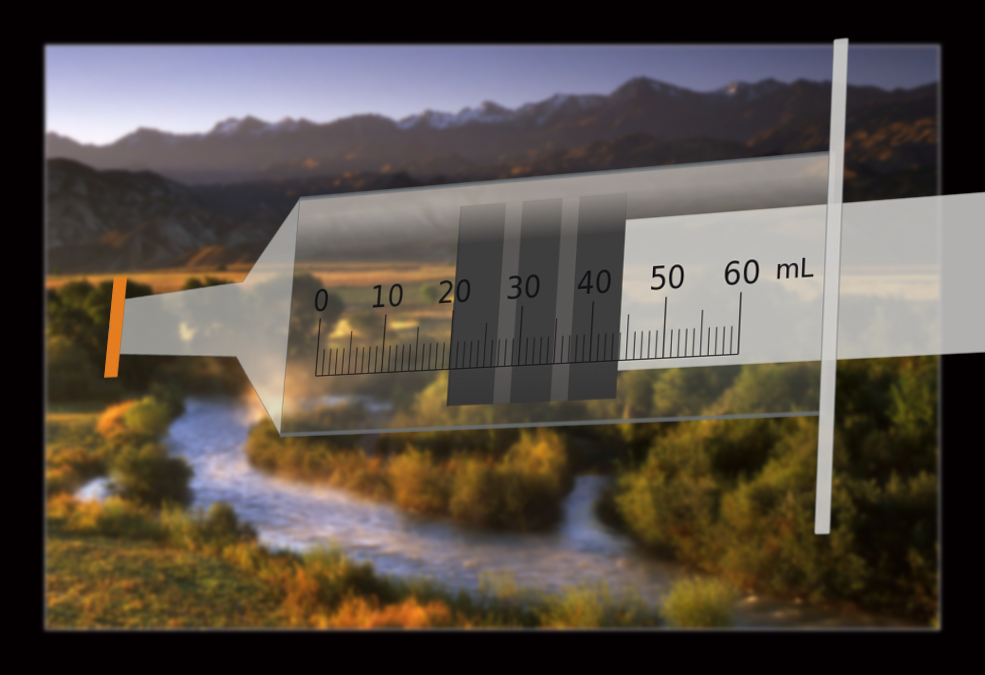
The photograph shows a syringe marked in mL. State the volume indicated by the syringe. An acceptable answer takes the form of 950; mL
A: 20; mL
